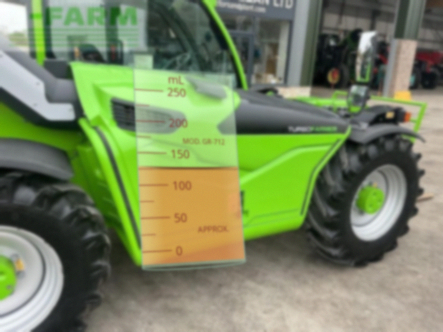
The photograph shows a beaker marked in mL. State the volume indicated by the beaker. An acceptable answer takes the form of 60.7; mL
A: 125; mL
